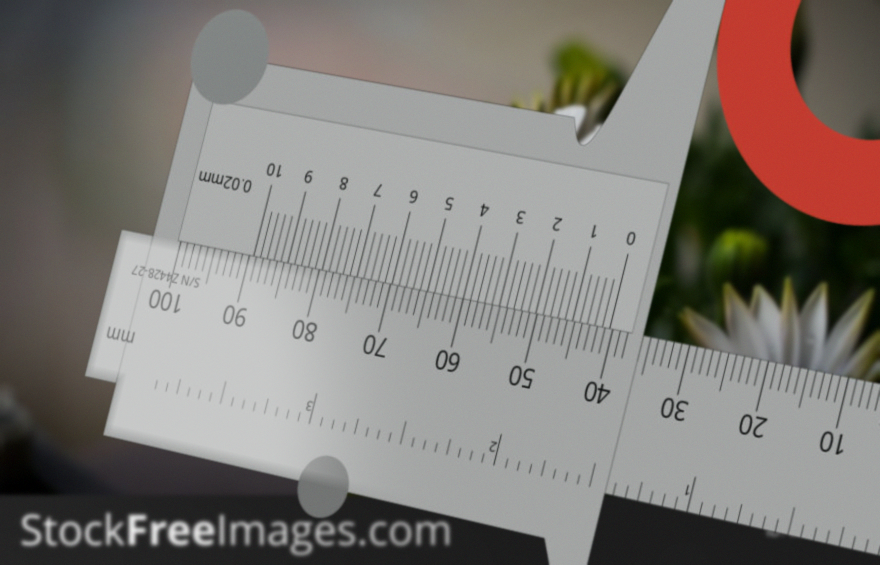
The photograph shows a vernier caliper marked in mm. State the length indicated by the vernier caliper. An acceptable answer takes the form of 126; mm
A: 40.4; mm
